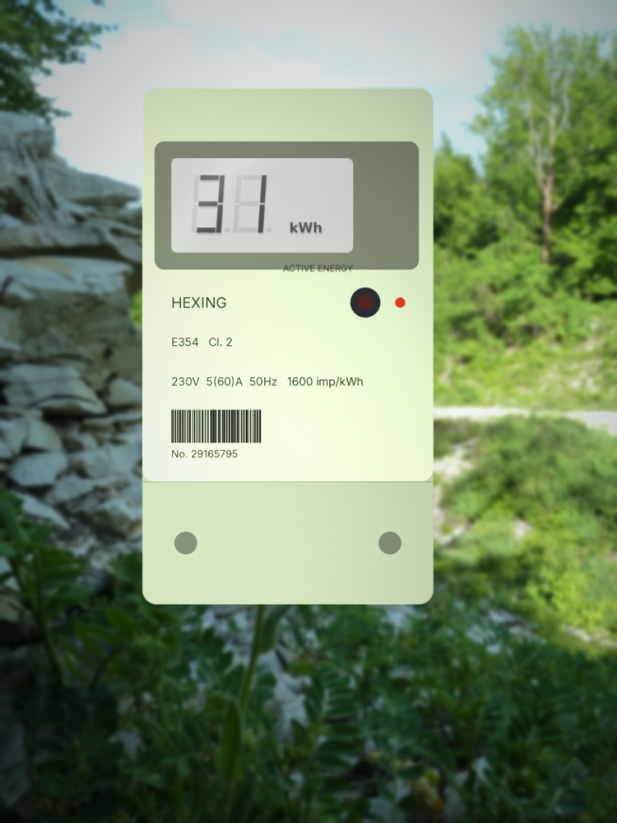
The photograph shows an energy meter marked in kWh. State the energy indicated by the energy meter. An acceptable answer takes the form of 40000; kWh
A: 31; kWh
